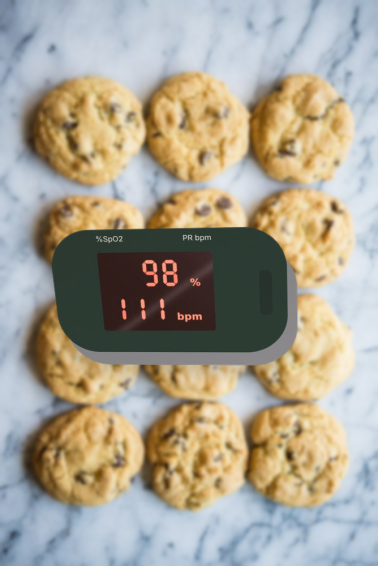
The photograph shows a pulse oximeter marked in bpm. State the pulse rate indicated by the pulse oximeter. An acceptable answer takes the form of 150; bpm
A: 111; bpm
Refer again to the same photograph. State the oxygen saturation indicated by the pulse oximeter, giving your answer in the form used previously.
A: 98; %
